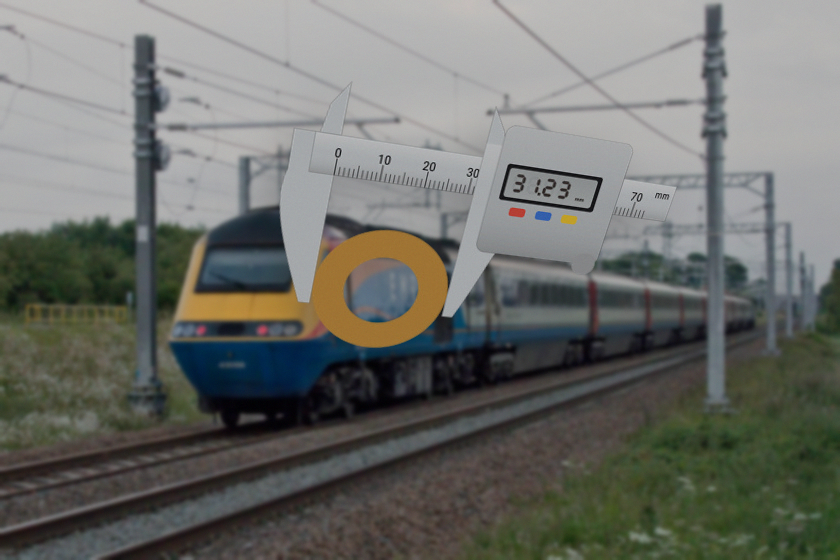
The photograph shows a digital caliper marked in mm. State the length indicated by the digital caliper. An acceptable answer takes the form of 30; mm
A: 31.23; mm
